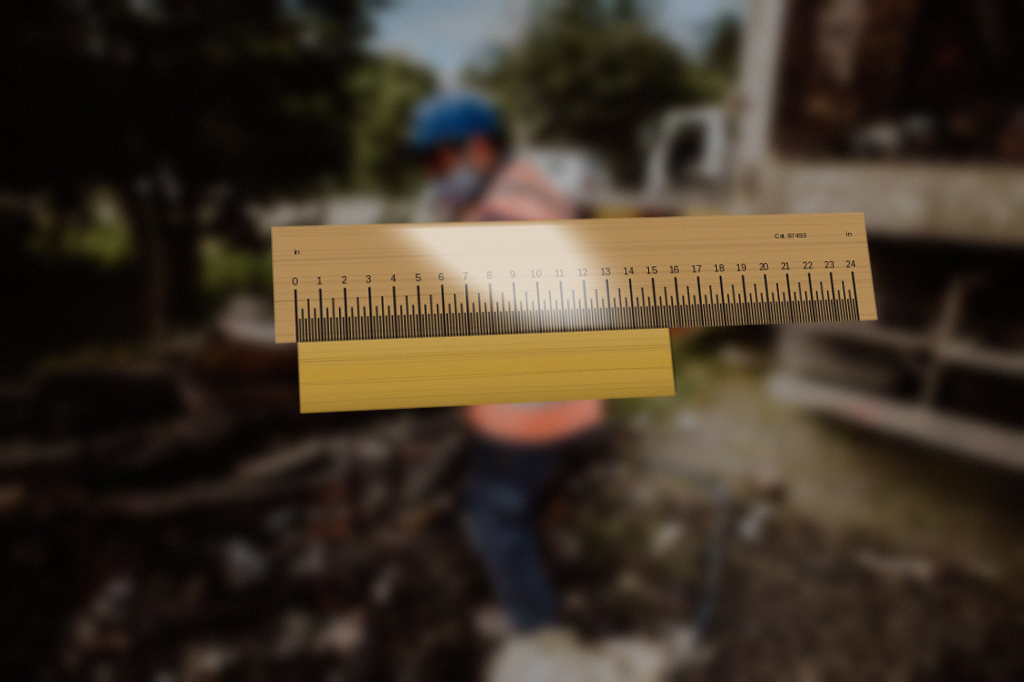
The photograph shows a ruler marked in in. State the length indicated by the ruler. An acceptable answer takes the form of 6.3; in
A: 15.5; in
